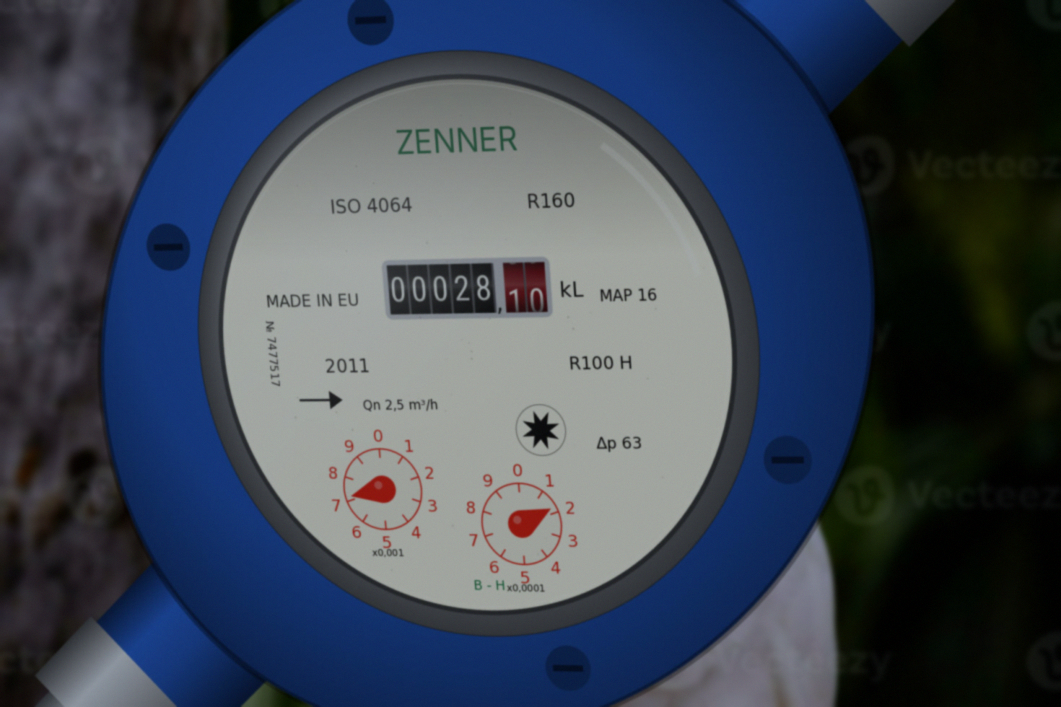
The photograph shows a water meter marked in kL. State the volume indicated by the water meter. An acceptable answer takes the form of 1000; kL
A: 28.0971; kL
